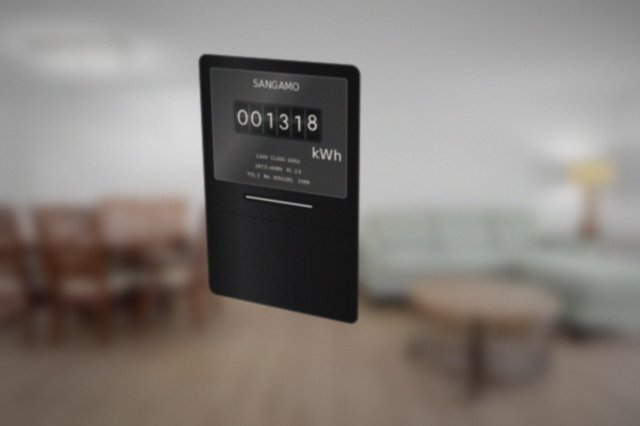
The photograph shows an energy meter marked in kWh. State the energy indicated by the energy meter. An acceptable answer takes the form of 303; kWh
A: 1318; kWh
